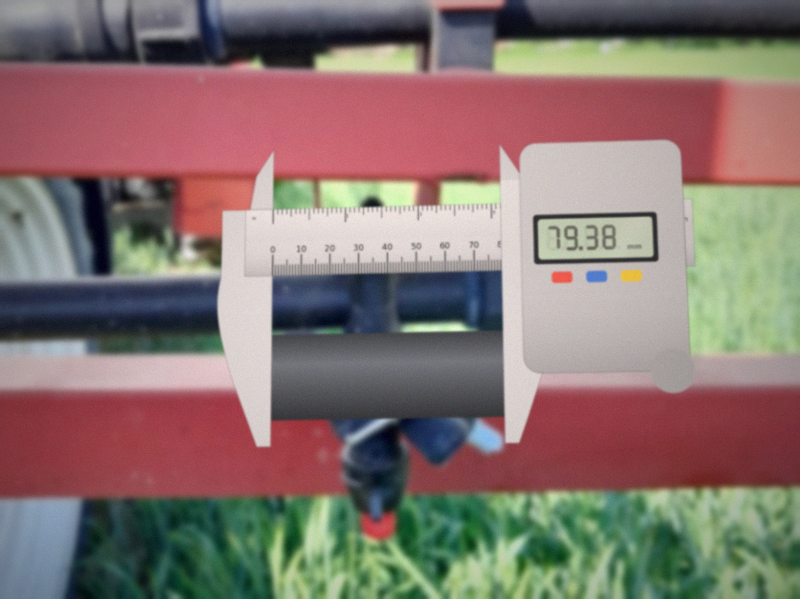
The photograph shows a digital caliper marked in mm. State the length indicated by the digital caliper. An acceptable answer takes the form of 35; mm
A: 79.38; mm
